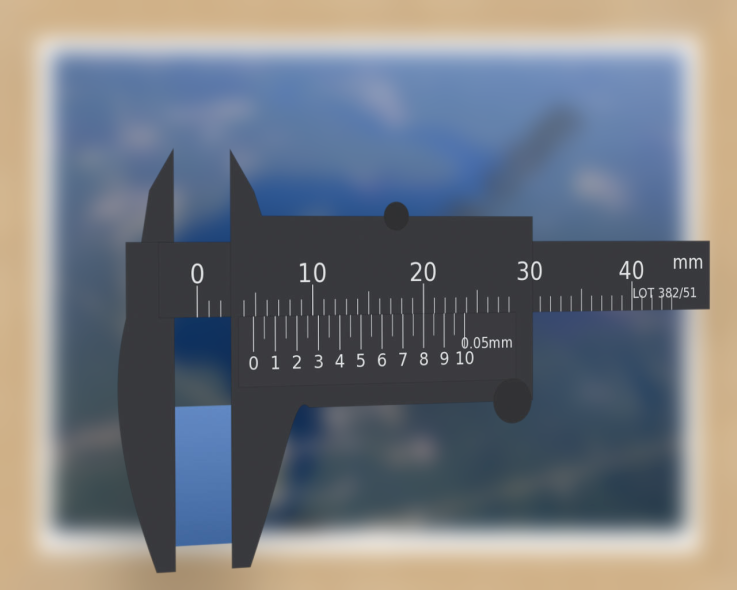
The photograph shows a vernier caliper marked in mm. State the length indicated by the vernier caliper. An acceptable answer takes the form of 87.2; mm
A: 4.8; mm
